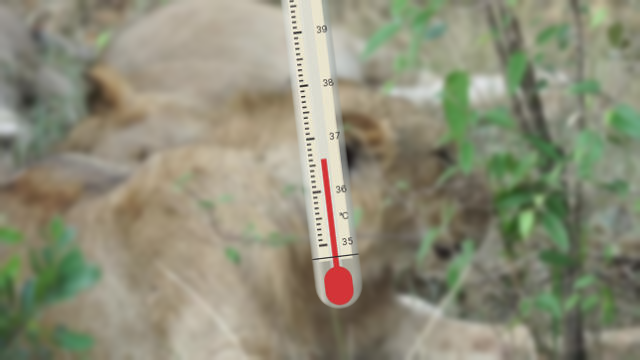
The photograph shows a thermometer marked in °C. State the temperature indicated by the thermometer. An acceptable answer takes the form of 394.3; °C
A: 36.6; °C
